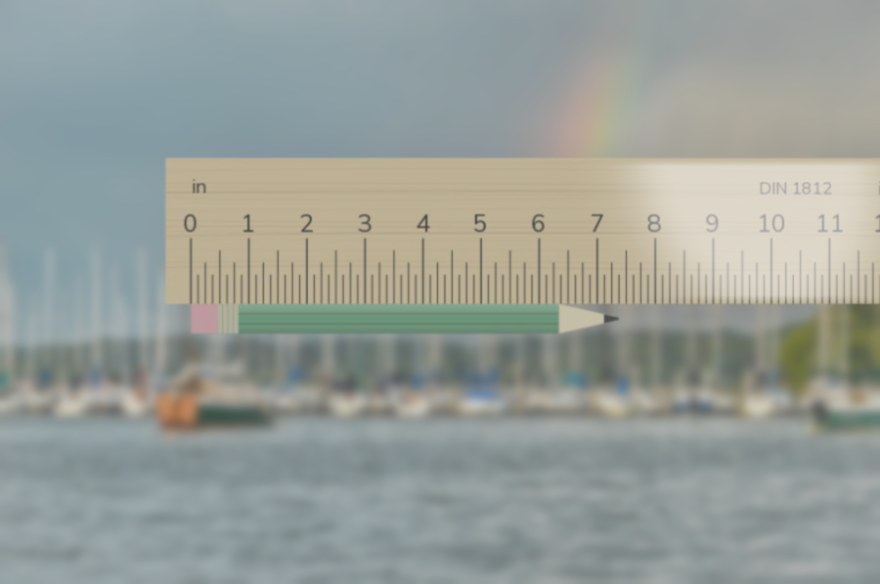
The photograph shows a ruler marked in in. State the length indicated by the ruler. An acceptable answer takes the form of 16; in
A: 7.375; in
